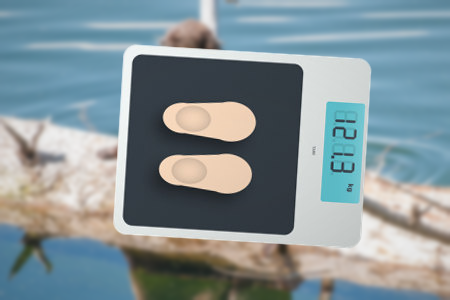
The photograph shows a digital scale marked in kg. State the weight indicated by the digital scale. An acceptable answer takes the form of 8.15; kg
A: 121.3; kg
